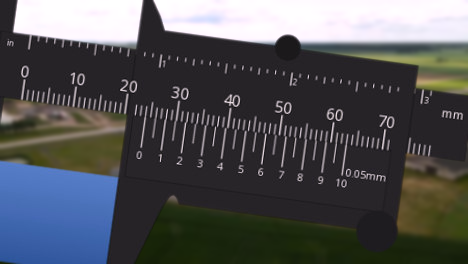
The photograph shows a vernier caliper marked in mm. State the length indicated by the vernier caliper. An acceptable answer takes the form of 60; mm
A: 24.0; mm
